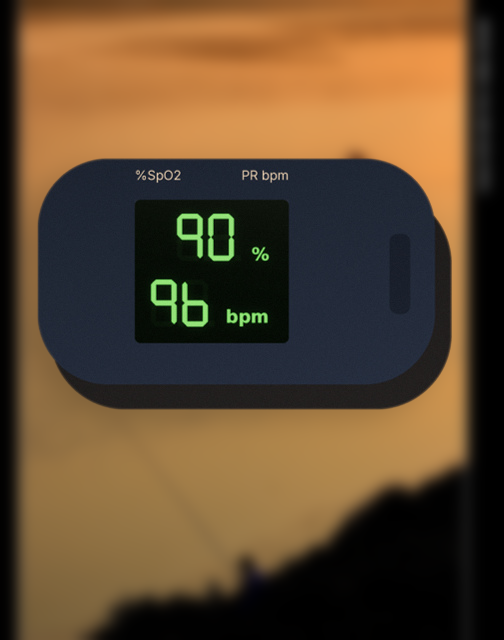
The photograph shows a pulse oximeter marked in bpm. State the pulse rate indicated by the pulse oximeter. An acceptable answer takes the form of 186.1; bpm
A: 96; bpm
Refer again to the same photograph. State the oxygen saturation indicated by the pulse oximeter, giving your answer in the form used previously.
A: 90; %
